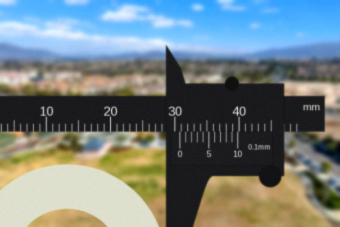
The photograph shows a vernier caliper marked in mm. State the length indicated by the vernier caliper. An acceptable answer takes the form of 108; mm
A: 30.8; mm
